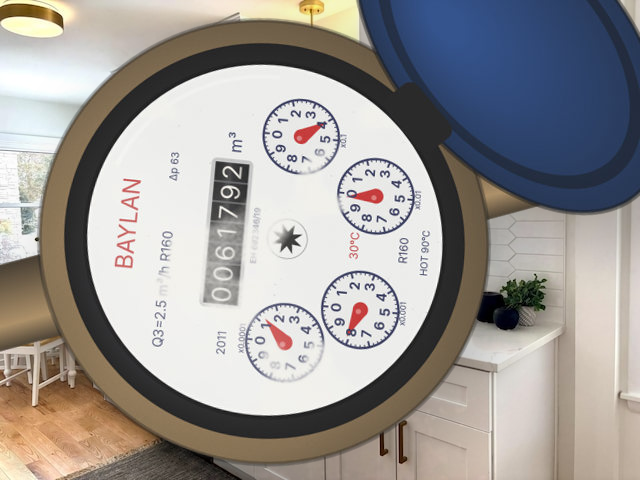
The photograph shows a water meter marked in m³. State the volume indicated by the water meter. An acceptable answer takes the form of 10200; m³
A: 61792.3981; m³
